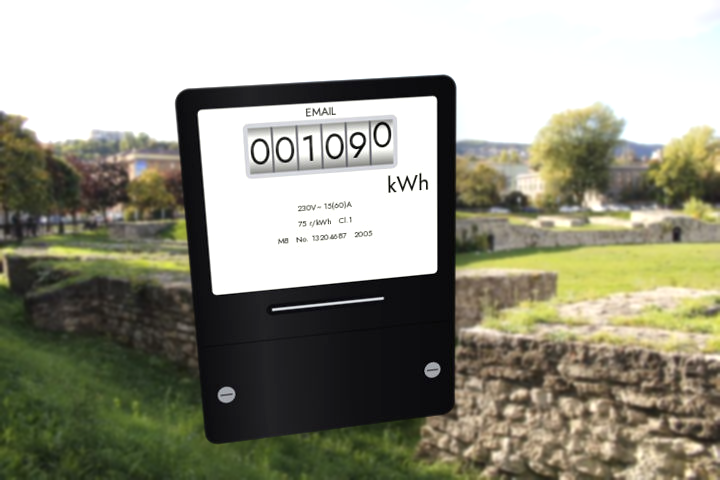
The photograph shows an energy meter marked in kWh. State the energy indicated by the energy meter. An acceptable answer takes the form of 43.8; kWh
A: 1090; kWh
